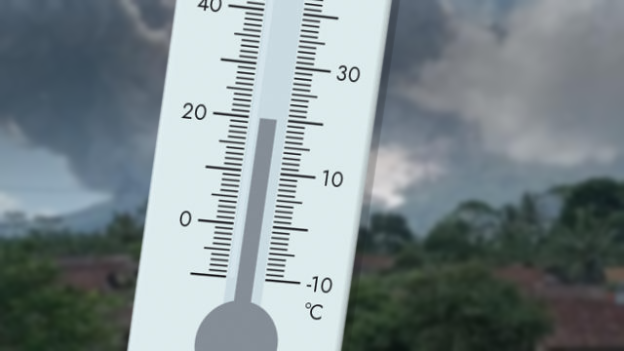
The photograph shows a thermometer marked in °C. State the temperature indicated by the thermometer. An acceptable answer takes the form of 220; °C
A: 20; °C
